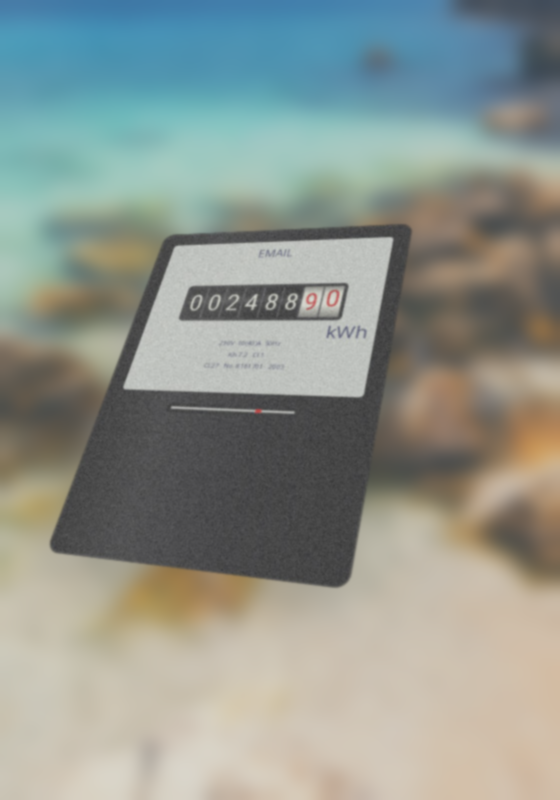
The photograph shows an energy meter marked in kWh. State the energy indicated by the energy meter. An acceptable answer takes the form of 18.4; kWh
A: 2488.90; kWh
